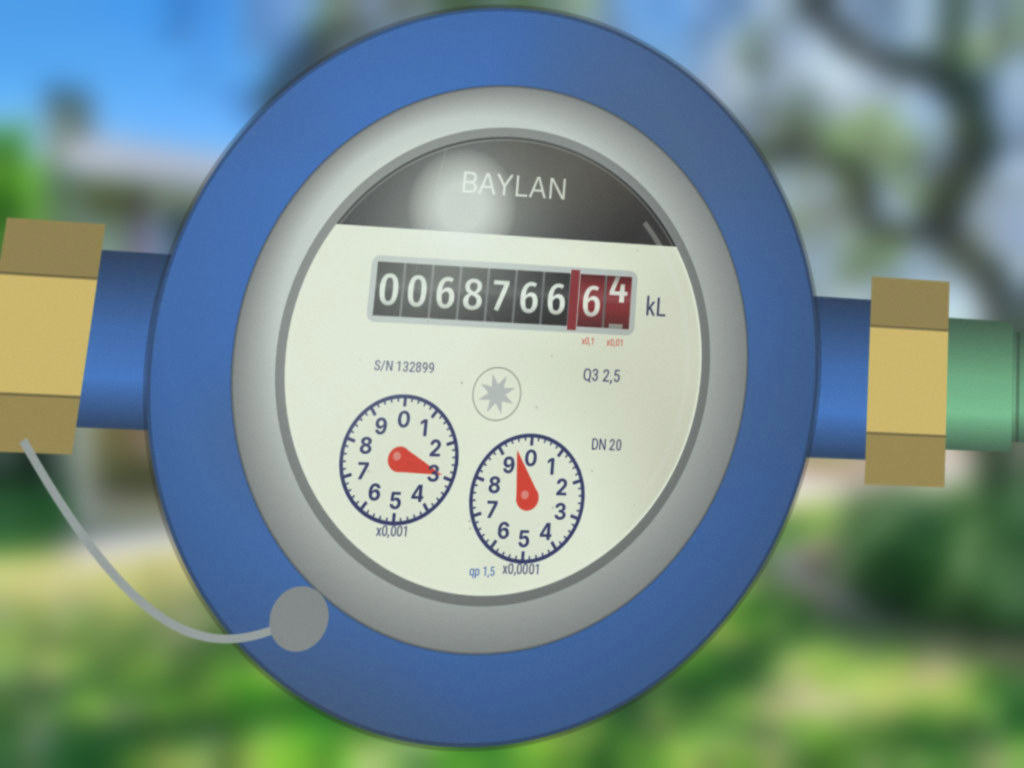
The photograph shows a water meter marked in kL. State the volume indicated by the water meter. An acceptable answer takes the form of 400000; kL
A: 68766.6429; kL
